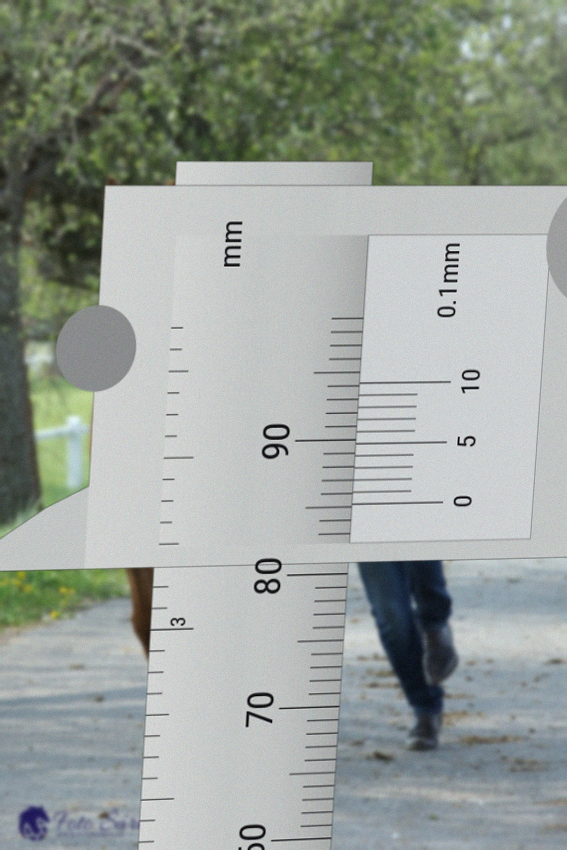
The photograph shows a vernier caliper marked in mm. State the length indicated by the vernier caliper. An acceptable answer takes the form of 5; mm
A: 85.2; mm
